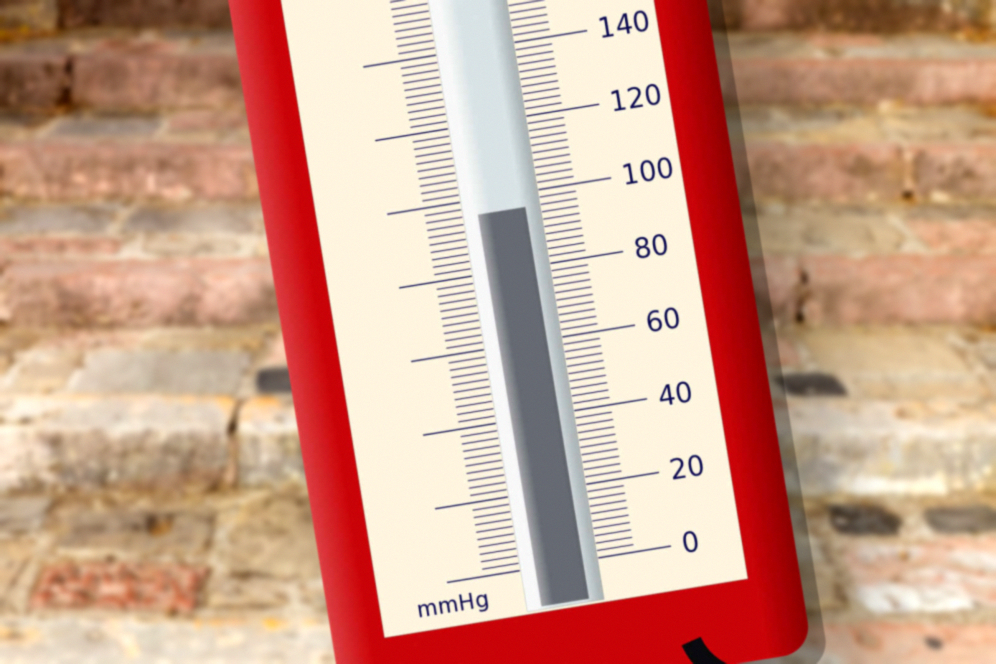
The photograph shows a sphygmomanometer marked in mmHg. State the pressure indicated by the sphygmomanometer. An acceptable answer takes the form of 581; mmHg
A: 96; mmHg
